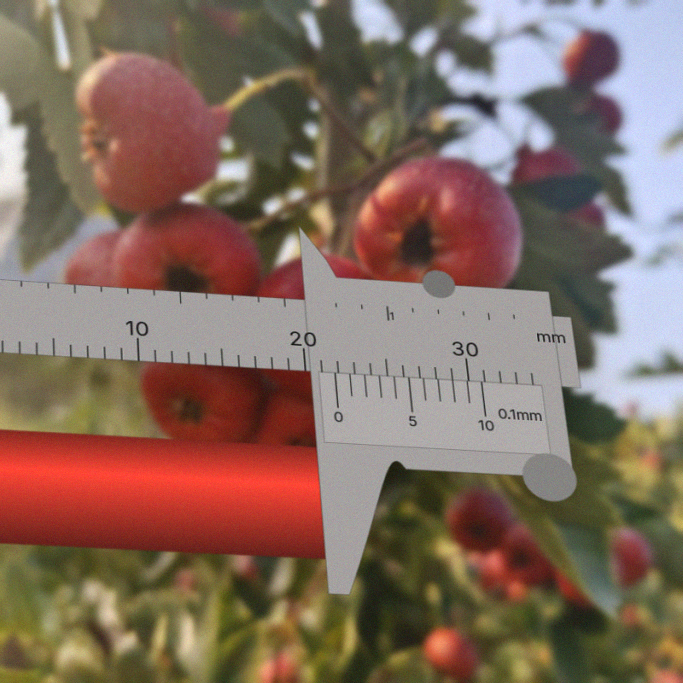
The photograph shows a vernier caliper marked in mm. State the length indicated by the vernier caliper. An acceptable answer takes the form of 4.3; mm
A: 21.8; mm
